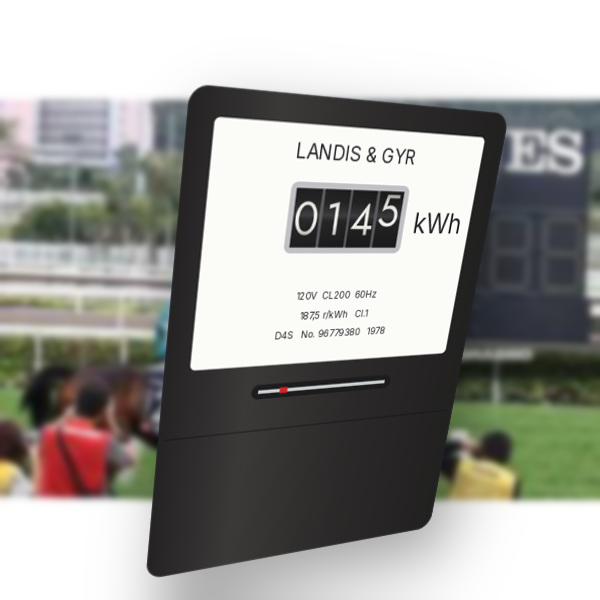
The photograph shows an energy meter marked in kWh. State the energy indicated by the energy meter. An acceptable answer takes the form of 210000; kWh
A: 145; kWh
